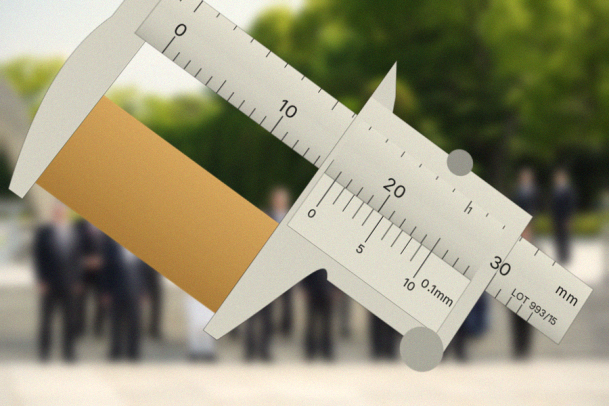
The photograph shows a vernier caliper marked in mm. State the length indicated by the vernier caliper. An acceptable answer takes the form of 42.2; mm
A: 16.0; mm
